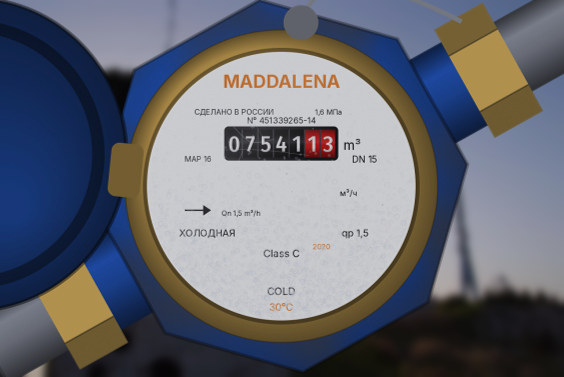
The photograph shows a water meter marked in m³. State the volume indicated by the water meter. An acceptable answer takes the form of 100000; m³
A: 7541.13; m³
